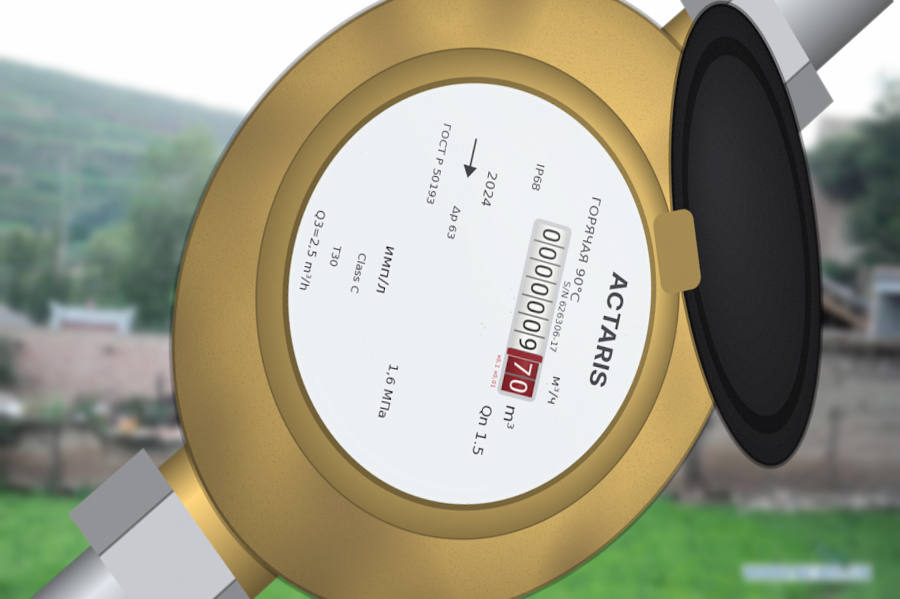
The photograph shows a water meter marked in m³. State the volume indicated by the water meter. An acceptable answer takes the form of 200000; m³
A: 9.70; m³
